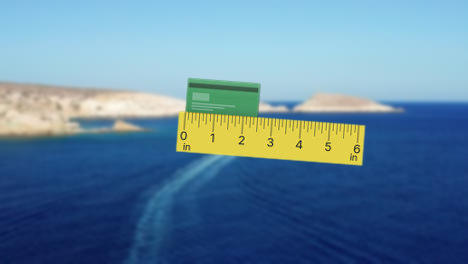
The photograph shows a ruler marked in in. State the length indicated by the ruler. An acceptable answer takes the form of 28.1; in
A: 2.5; in
